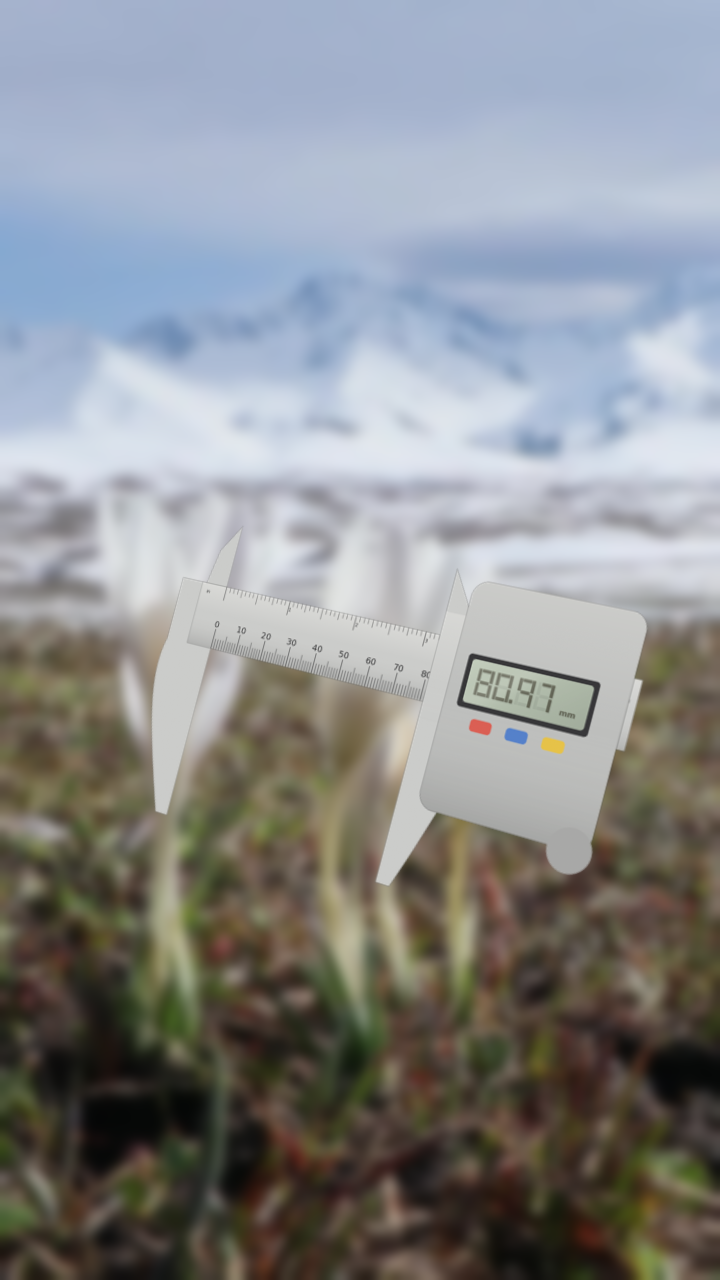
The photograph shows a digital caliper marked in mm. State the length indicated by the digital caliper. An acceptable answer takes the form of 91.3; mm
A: 80.97; mm
